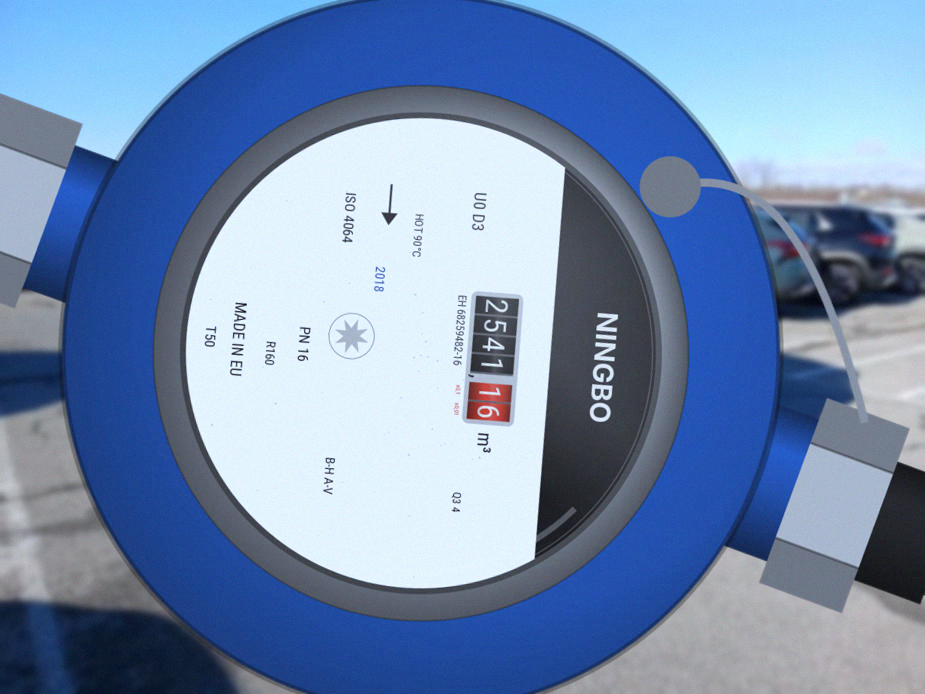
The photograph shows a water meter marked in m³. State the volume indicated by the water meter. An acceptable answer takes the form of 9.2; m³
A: 2541.16; m³
